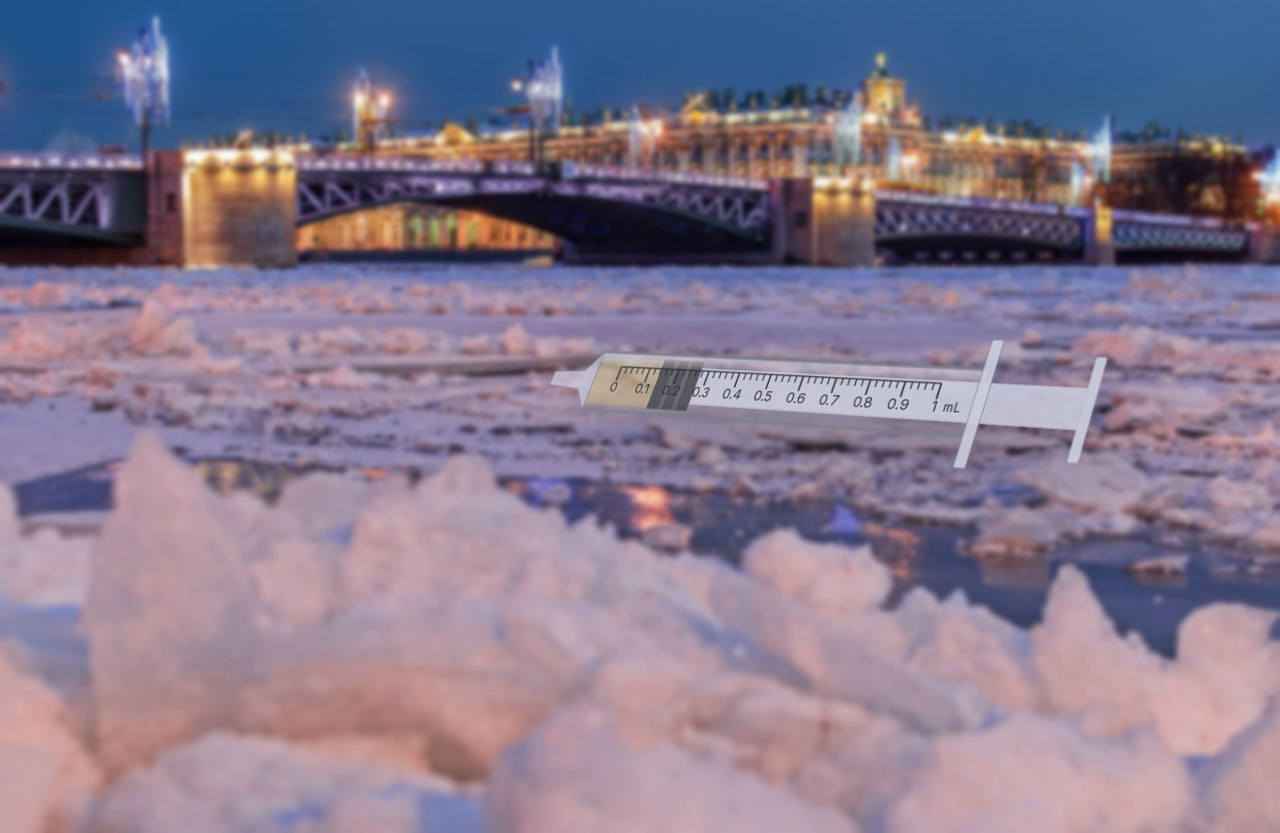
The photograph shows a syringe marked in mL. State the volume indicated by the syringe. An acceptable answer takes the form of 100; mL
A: 0.14; mL
